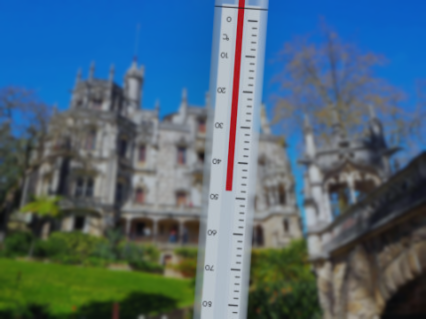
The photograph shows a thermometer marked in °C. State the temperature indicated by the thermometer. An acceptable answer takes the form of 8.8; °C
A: 48; °C
